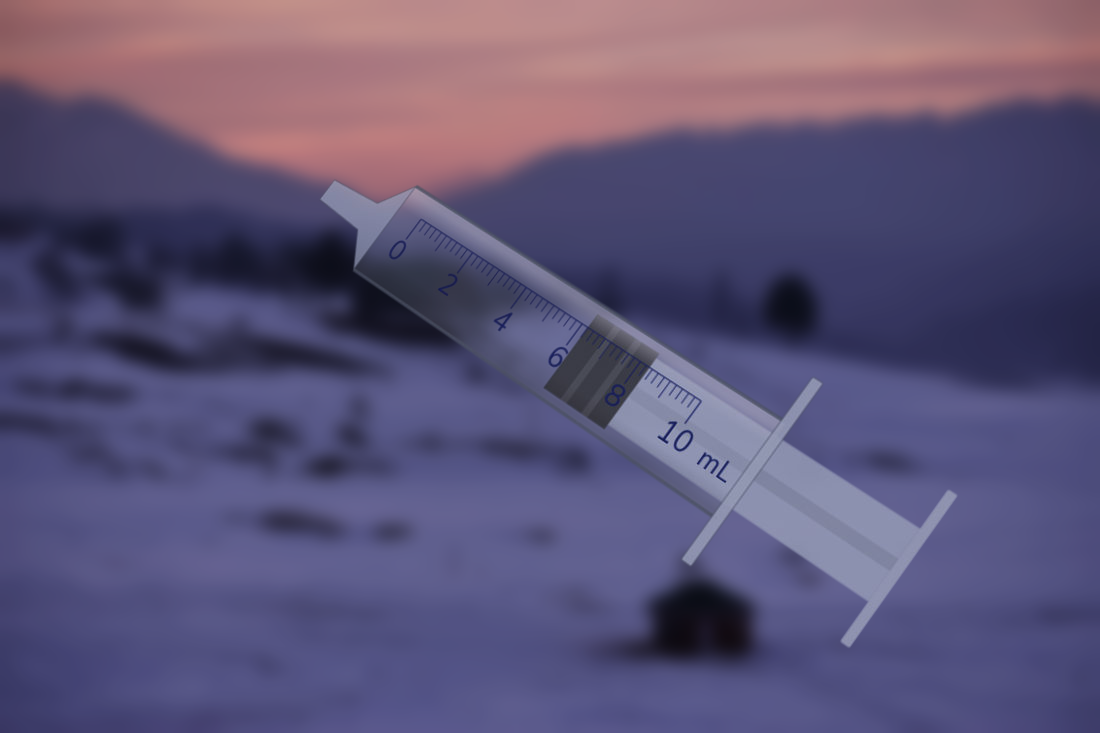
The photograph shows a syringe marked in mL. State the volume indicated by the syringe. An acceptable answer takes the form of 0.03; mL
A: 6.2; mL
